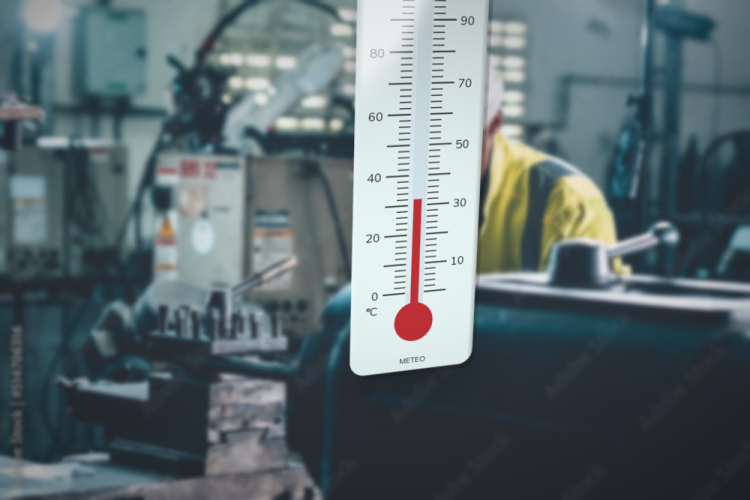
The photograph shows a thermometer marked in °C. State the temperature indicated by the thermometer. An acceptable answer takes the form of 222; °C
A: 32; °C
